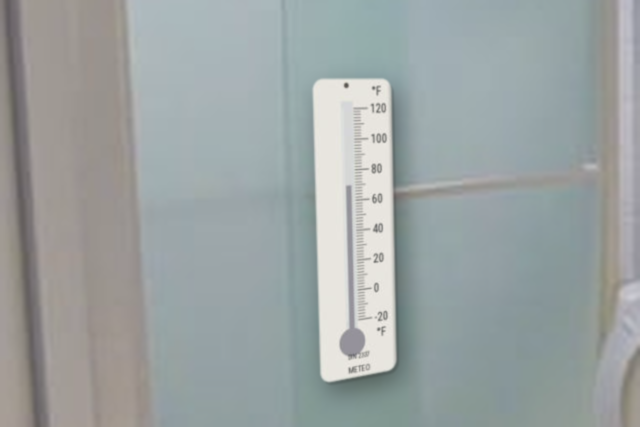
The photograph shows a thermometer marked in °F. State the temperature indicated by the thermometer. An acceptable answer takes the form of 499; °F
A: 70; °F
